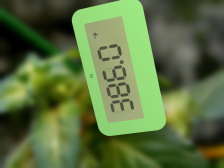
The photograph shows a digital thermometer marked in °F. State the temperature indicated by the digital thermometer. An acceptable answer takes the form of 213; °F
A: 386.0; °F
